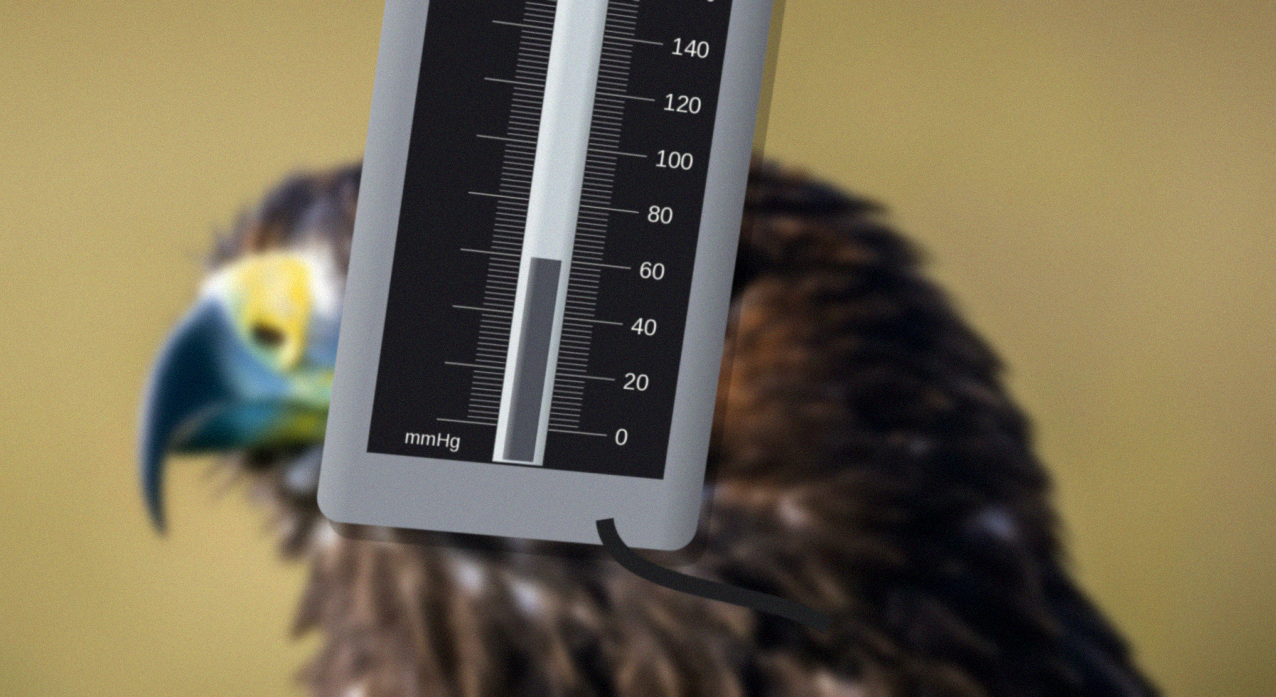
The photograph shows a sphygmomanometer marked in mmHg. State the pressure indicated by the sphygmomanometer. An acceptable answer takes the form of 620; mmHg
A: 60; mmHg
